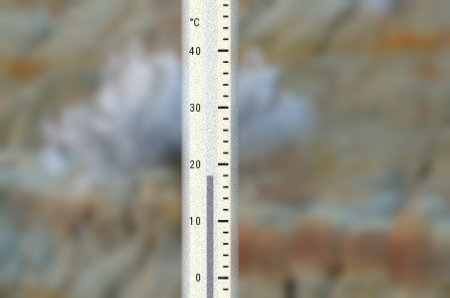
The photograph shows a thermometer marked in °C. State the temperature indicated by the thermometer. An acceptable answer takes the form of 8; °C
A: 18; °C
